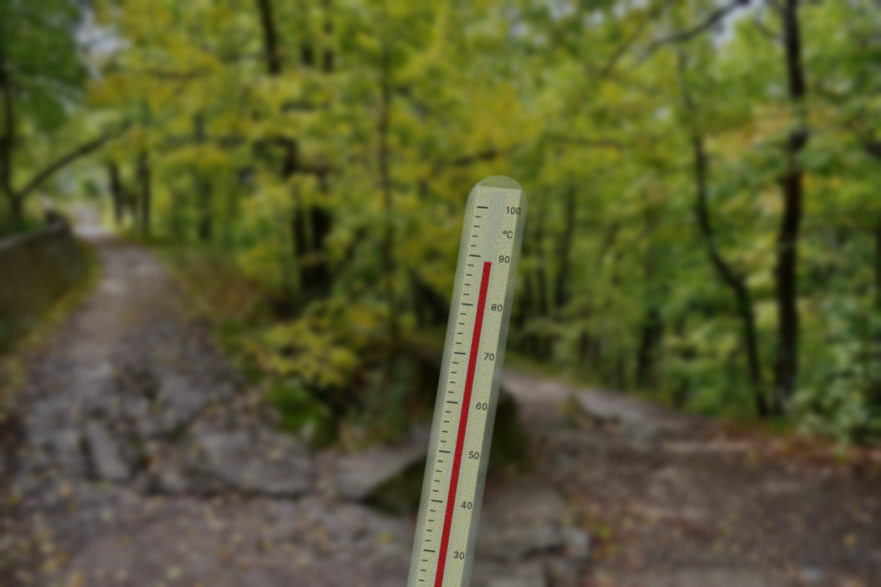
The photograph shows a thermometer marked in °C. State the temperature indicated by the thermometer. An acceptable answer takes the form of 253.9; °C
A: 89; °C
